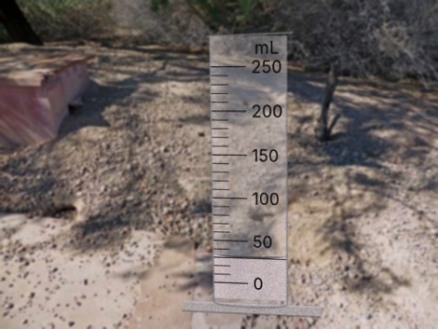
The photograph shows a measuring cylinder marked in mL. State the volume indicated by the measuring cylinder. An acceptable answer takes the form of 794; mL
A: 30; mL
